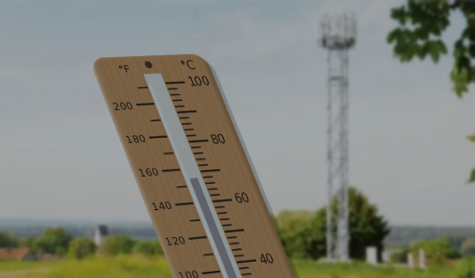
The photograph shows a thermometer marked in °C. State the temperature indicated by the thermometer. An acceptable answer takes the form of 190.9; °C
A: 68; °C
